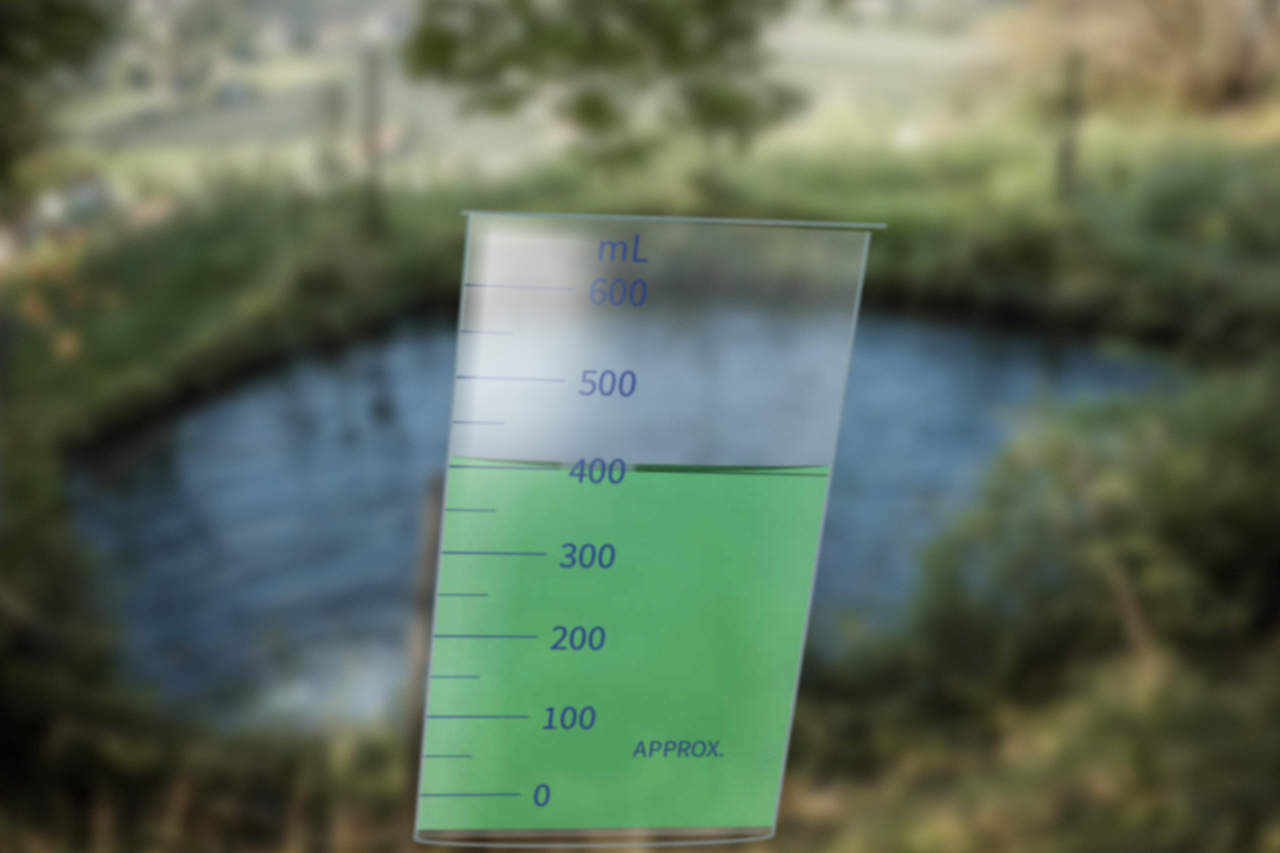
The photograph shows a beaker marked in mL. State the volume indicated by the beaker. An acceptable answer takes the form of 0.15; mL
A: 400; mL
